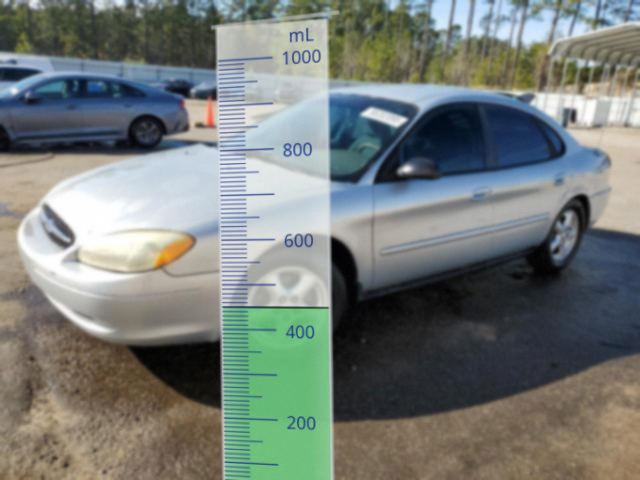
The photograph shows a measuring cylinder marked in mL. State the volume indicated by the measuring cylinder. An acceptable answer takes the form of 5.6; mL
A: 450; mL
